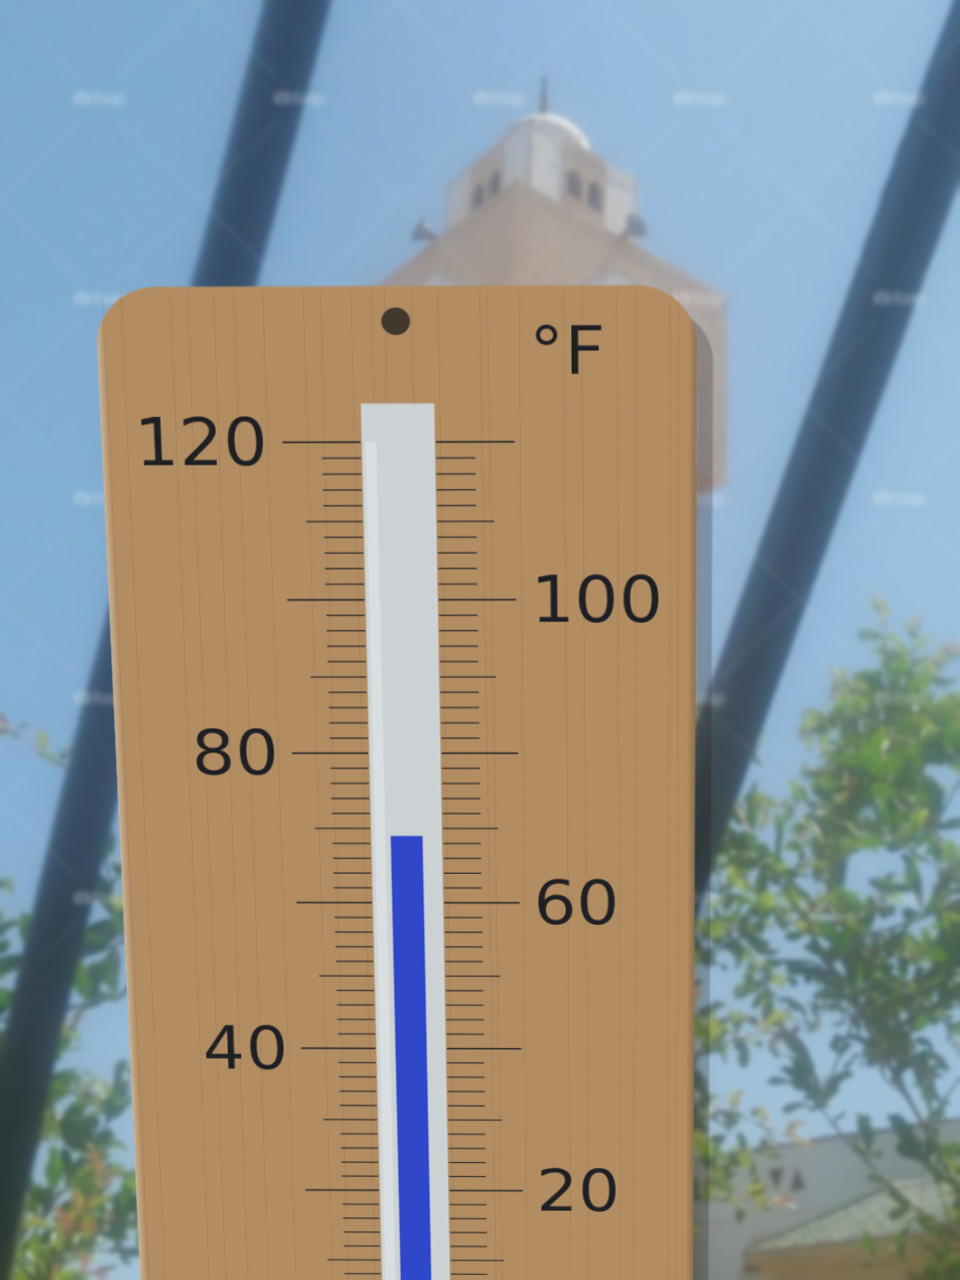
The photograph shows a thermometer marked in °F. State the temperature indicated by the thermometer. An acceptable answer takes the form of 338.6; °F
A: 69; °F
